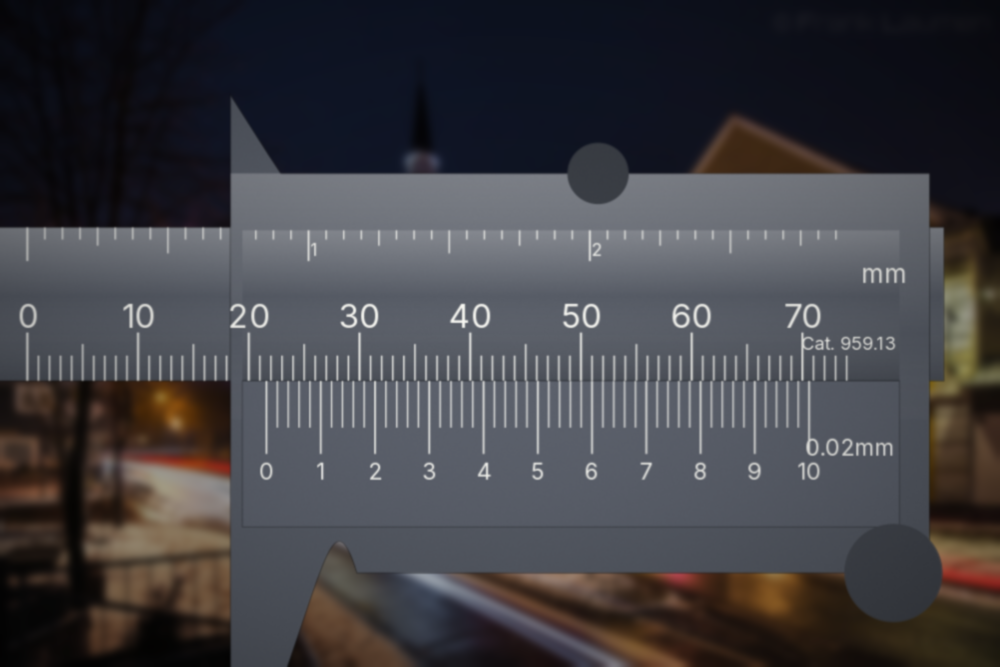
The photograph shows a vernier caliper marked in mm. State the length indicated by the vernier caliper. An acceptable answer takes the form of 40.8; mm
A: 21.6; mm
